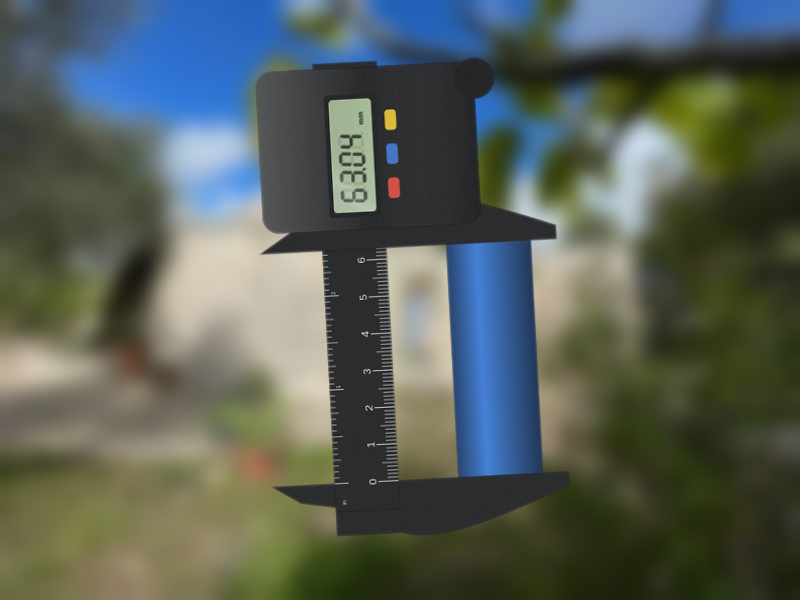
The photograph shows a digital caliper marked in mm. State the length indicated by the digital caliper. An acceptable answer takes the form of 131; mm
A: 63.04; mm
